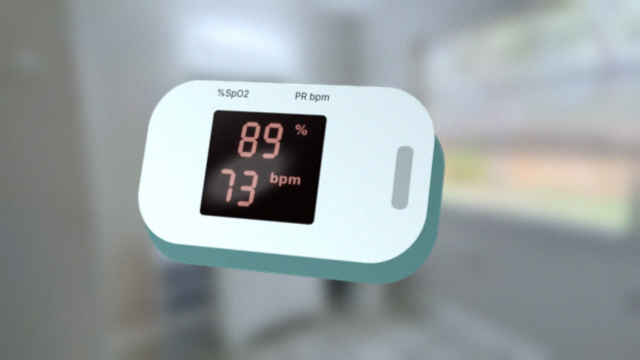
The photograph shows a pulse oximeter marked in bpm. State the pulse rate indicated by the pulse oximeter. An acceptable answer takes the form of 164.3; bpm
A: 73; bpm
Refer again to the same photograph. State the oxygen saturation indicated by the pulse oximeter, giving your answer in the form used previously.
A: 89; %
